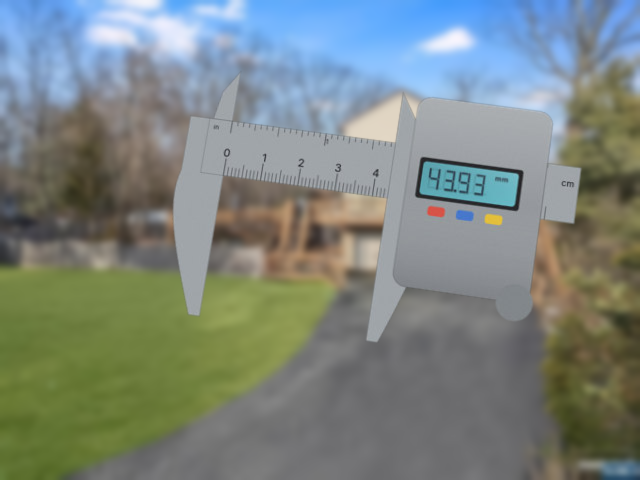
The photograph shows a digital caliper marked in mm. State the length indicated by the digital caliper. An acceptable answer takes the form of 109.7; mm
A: 43.93; mm
